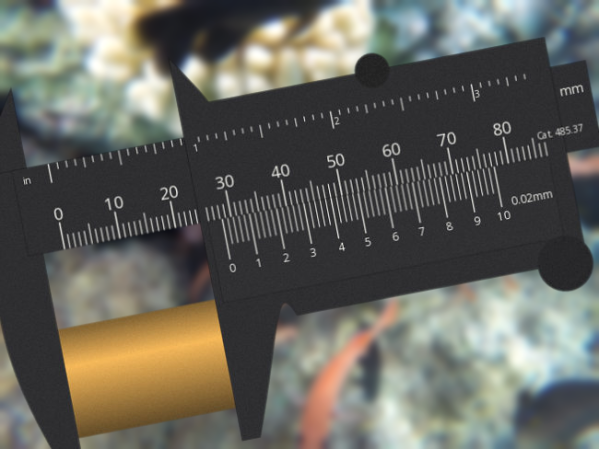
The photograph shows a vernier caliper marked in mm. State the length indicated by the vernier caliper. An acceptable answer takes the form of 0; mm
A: 28.4; mm
